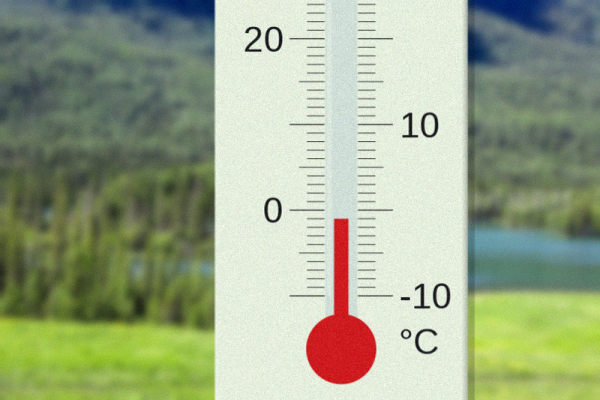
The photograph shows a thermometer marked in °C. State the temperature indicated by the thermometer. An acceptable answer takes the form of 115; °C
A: -1; °C
